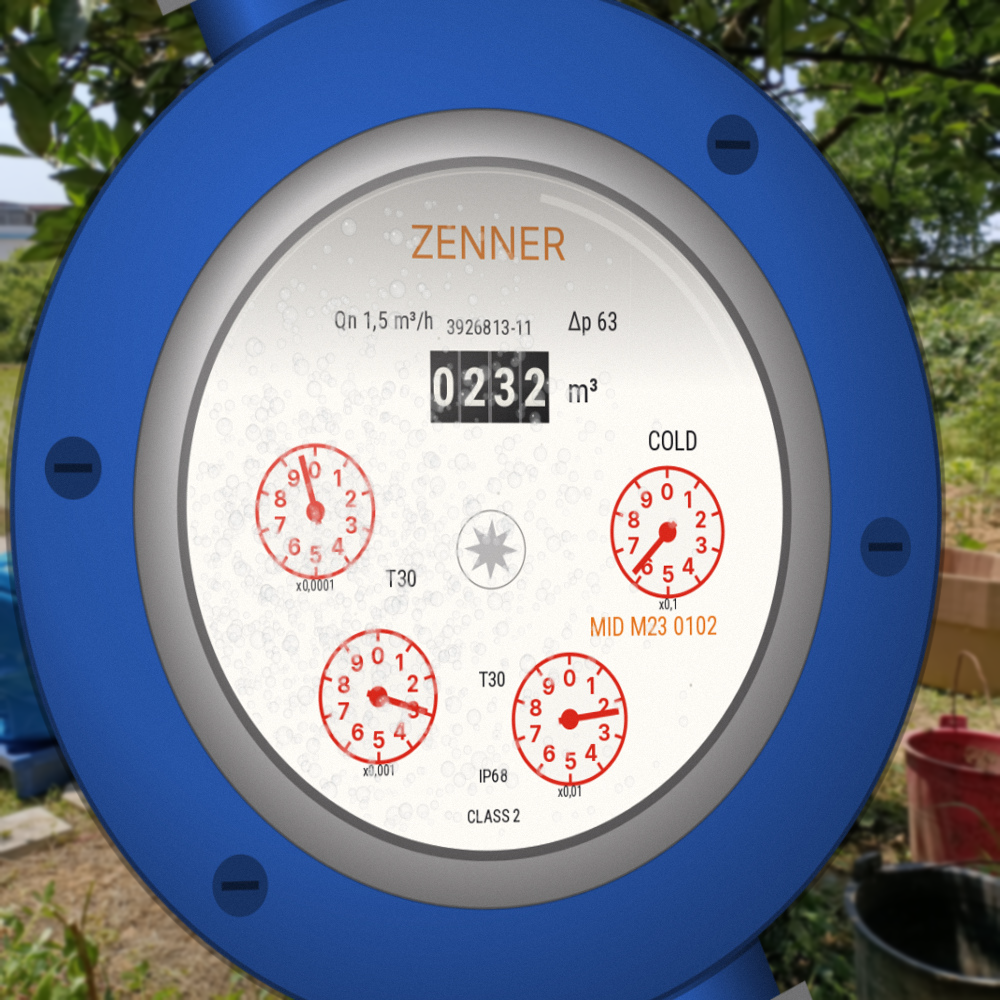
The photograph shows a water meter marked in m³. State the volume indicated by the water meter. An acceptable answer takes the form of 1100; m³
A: 232.6229; m³
